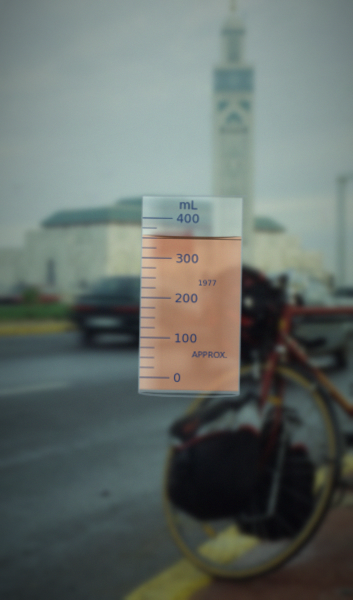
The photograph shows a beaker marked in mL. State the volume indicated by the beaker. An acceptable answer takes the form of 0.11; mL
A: 350; mL
